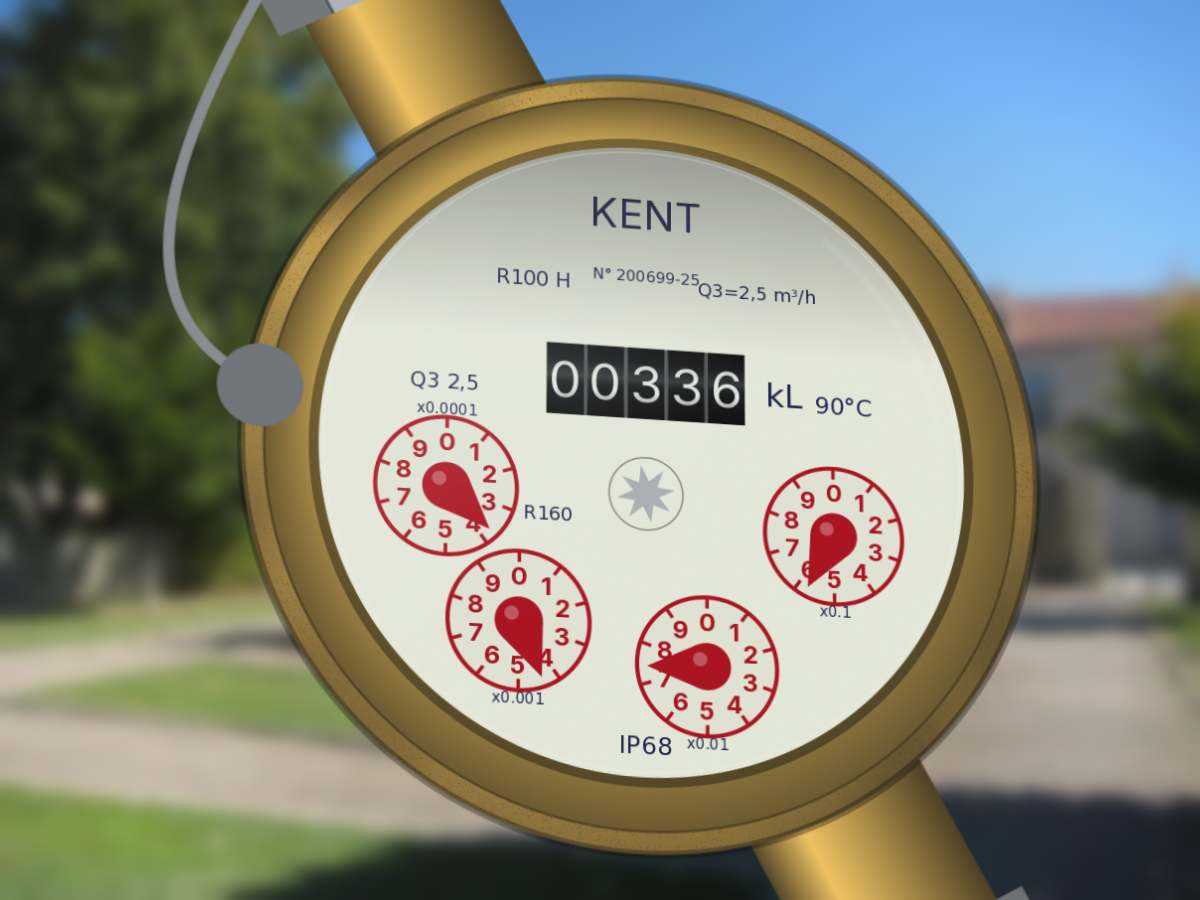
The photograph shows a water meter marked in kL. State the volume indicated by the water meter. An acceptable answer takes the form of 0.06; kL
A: 336.5743; kL
